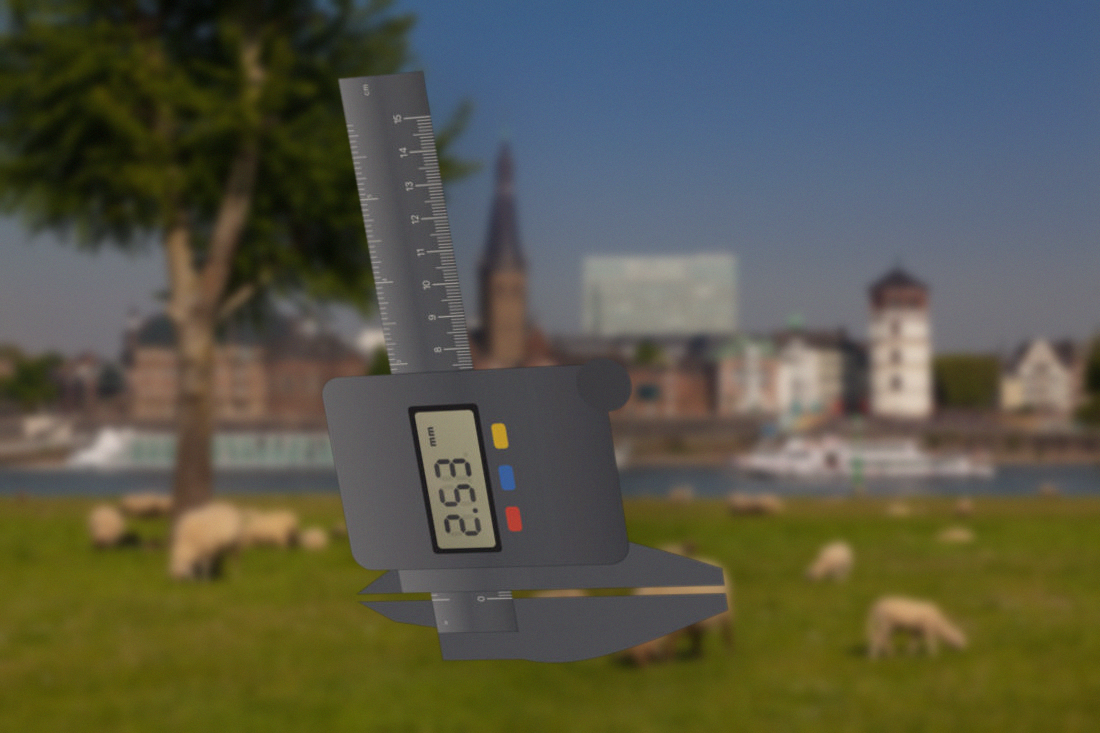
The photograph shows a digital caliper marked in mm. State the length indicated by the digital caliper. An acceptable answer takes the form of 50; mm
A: 2.53; mm
